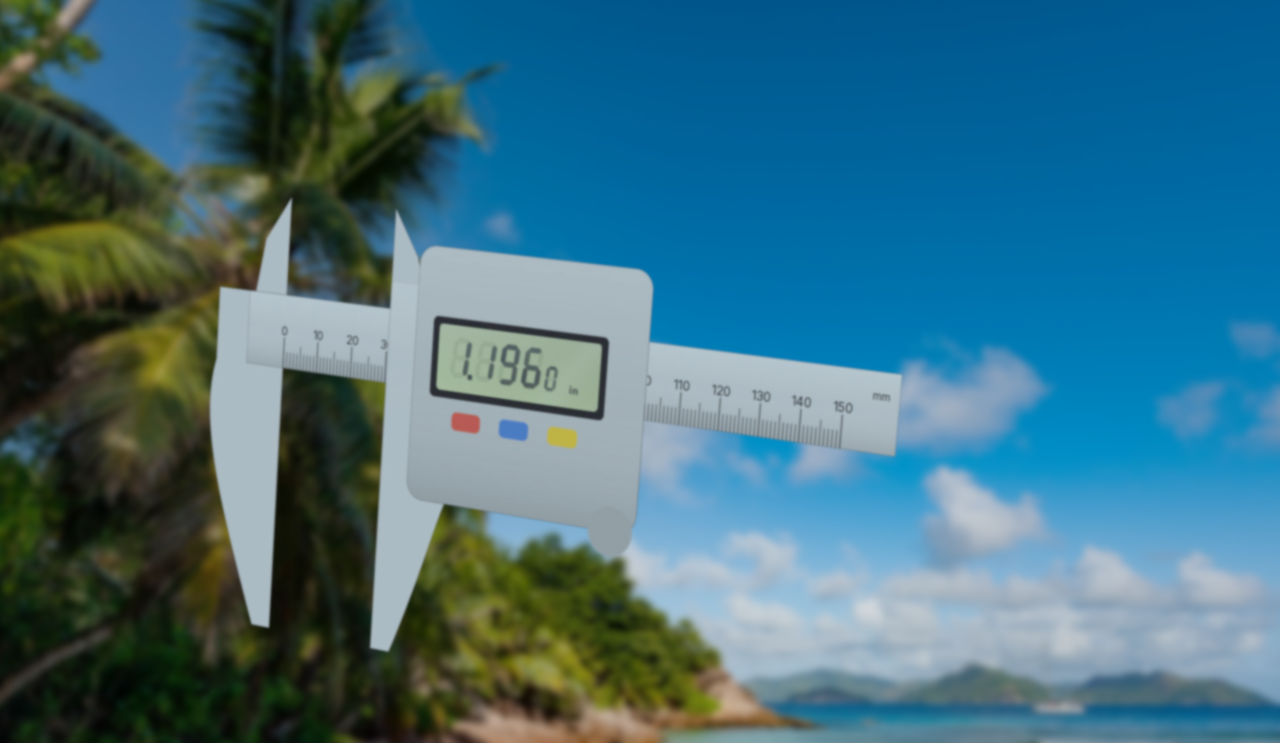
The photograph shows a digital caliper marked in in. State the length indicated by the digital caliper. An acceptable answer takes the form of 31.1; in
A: 1.1960; in
